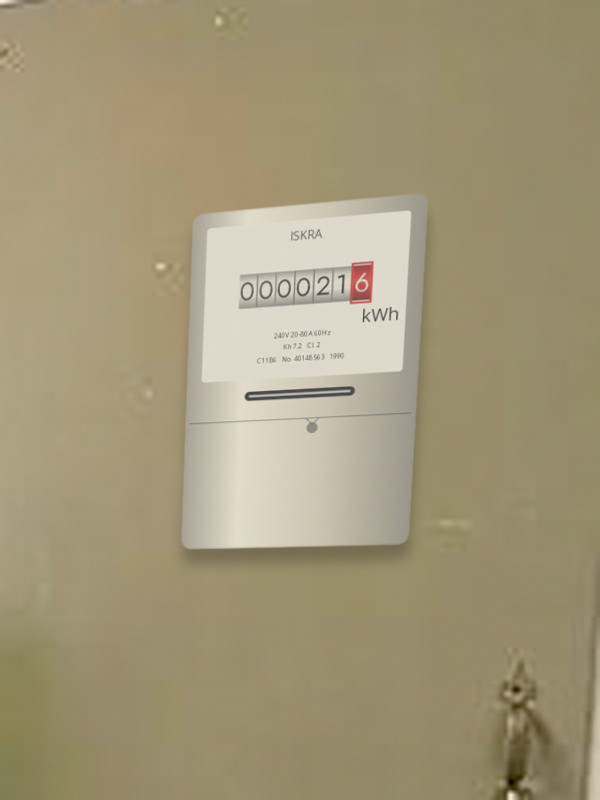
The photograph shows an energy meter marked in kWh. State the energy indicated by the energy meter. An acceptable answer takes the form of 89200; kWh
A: 21.6; kWh
